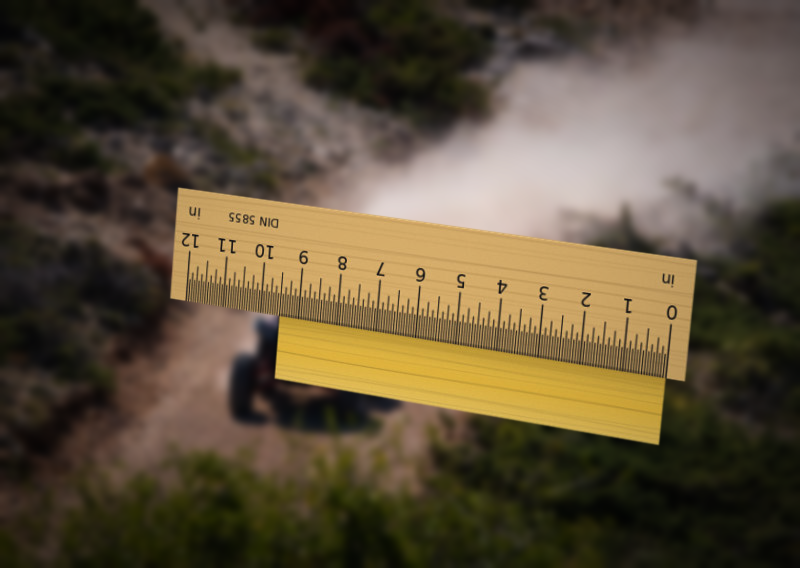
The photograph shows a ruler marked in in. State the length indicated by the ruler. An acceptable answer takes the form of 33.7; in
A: 9.5; in
